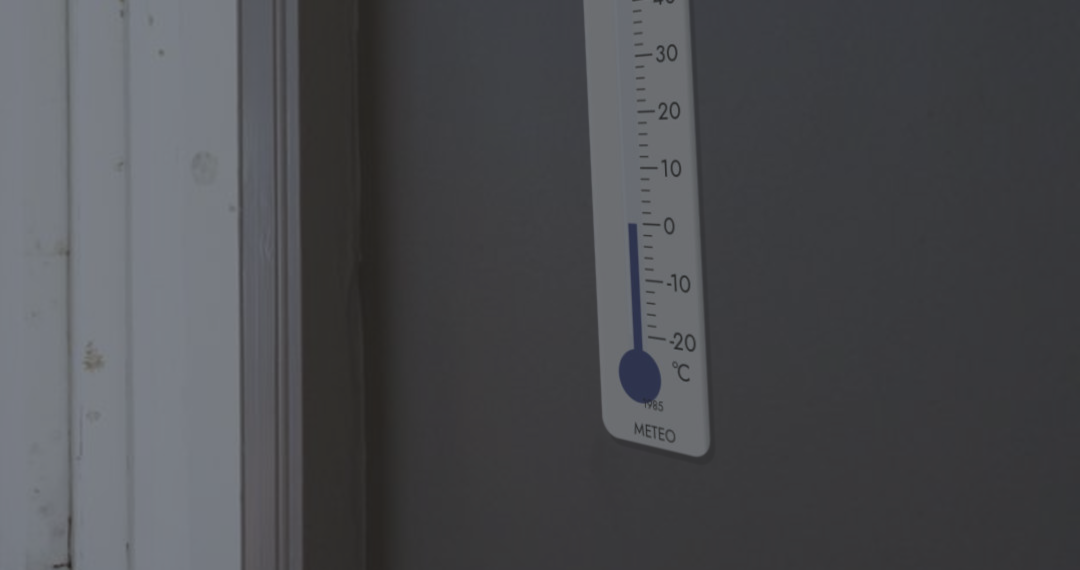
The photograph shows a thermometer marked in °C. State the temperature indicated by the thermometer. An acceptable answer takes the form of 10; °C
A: 0; °C
